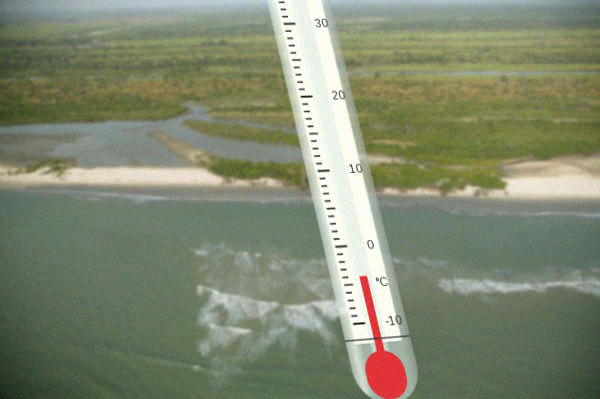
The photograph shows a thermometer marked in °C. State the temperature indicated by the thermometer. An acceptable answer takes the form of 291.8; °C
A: -4; °C
